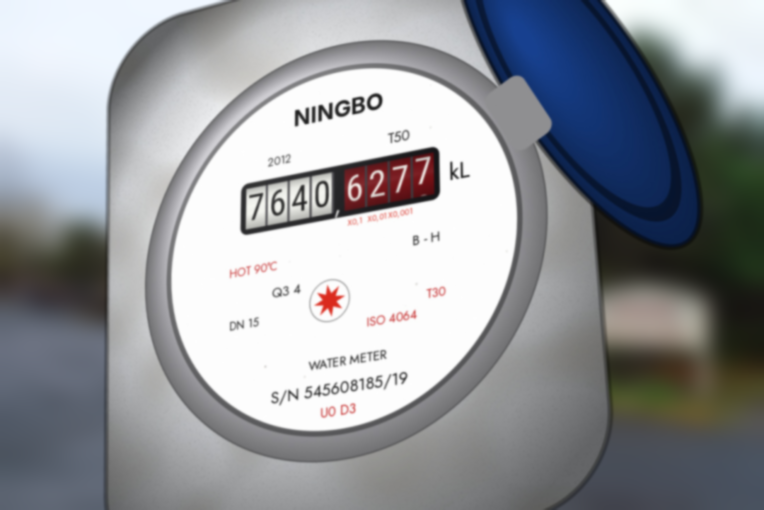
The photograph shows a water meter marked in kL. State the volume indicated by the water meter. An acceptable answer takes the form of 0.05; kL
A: 7640.6277; kL
